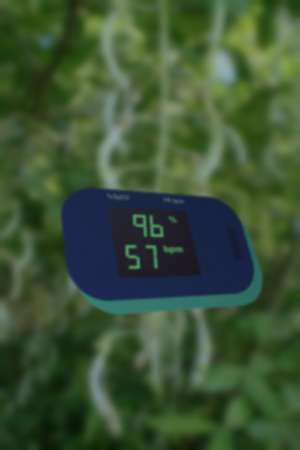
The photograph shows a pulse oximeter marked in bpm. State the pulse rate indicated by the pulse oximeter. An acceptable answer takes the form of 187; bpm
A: 57; bpm
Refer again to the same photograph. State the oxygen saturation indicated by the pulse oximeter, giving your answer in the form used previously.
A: 96; %
